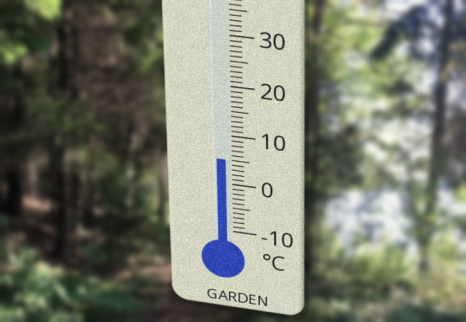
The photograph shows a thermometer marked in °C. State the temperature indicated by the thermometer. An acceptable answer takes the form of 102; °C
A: 5; °C
